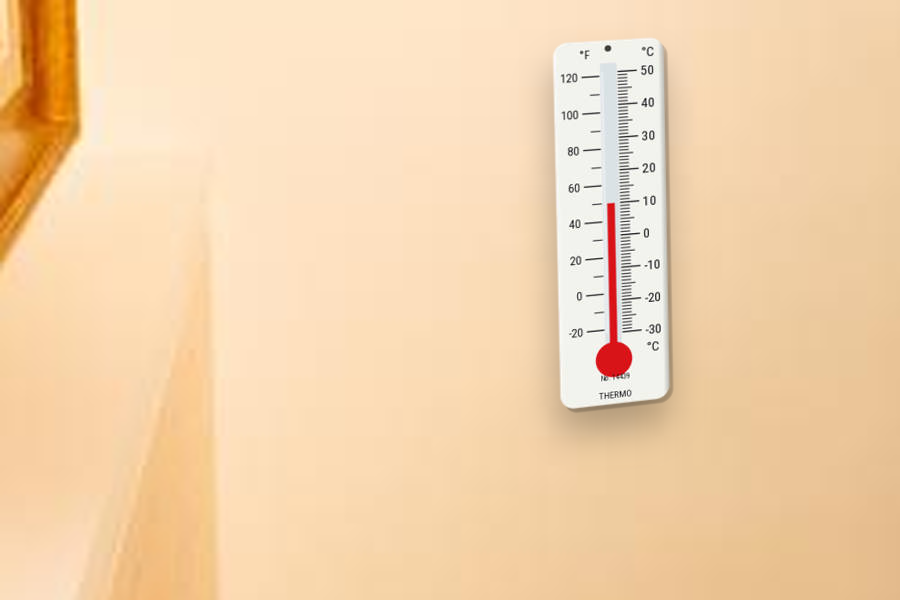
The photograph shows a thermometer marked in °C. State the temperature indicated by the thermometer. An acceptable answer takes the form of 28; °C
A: 10; °C
